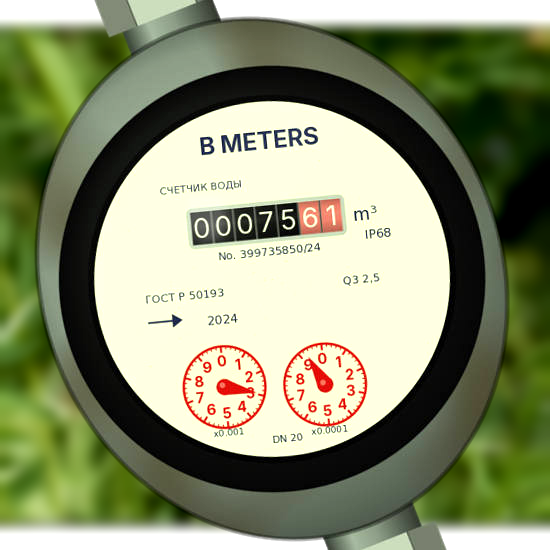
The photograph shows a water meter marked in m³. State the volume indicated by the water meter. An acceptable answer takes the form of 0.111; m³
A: 75.6129; m³
